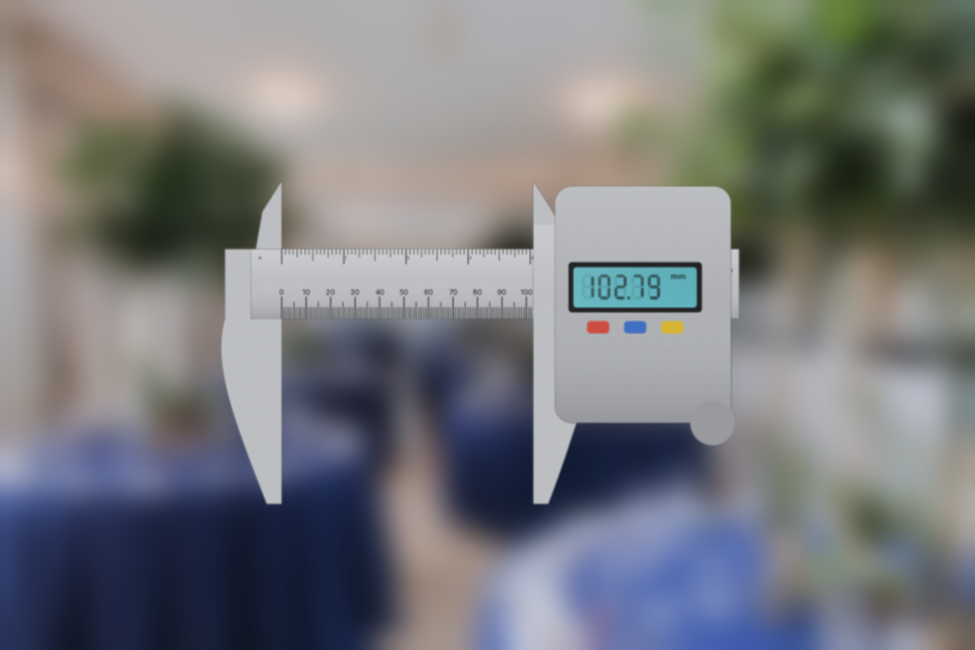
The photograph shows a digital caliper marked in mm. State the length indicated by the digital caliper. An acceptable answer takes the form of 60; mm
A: 102.79; mm
